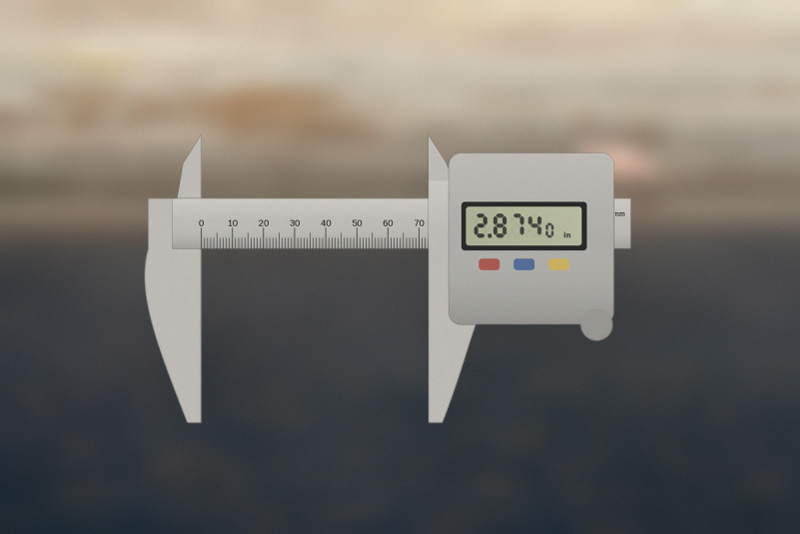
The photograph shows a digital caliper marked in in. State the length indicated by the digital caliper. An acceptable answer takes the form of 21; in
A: 2.8740; in
